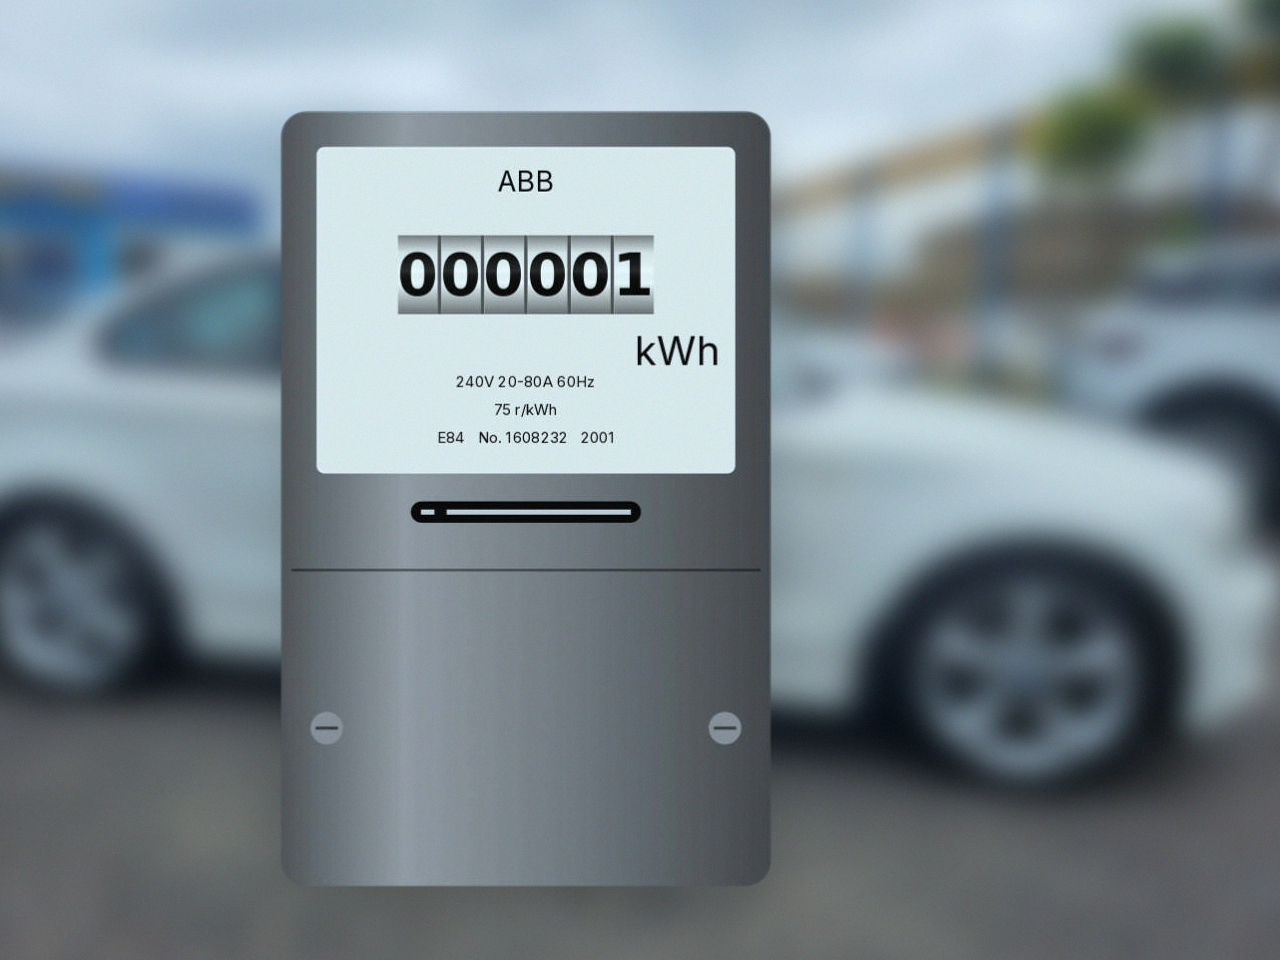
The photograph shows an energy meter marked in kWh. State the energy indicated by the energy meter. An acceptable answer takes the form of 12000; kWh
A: 1; kWh
